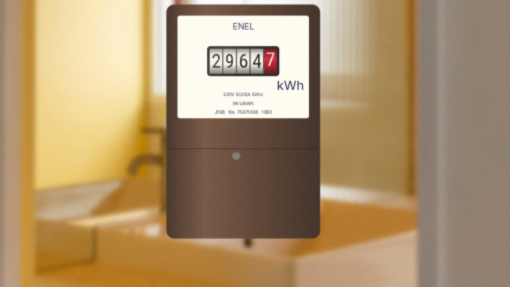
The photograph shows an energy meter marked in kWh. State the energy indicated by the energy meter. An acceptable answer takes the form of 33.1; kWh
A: 2964.7; kWh
